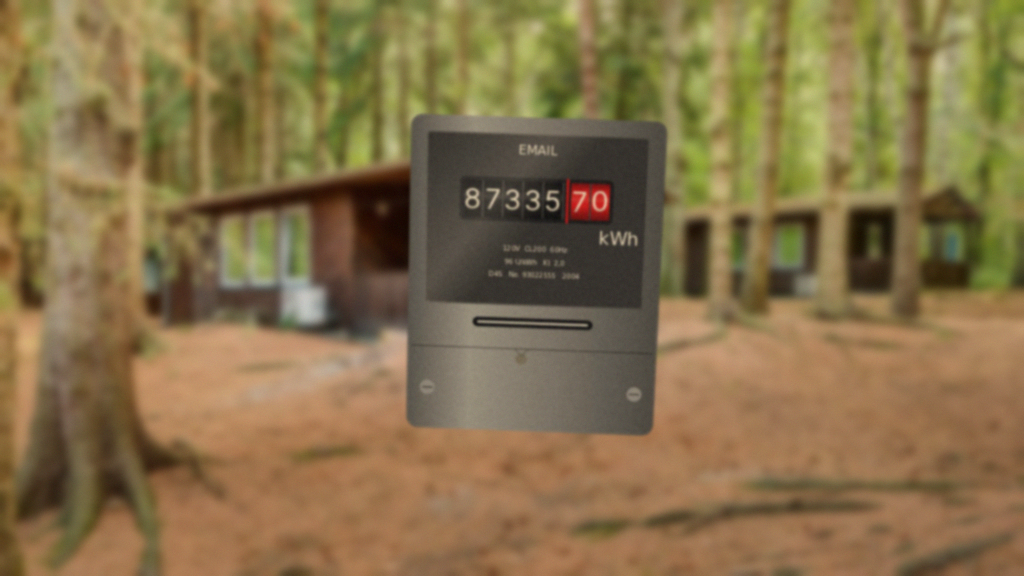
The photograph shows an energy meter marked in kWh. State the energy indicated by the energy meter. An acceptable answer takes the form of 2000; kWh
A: 87335.70; kWh
